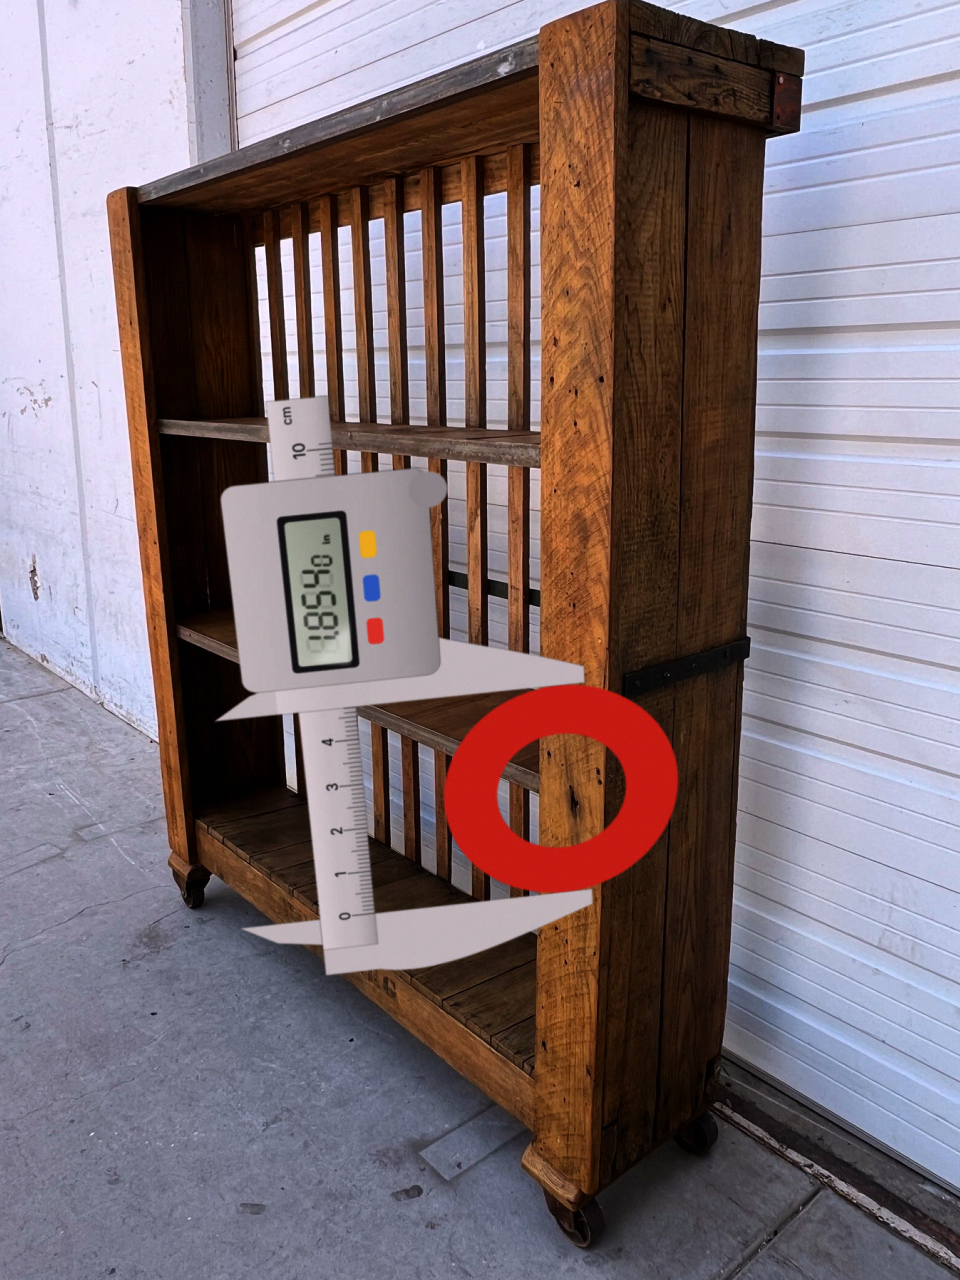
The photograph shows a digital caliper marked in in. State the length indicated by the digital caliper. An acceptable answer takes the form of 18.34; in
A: 1.8540; in
